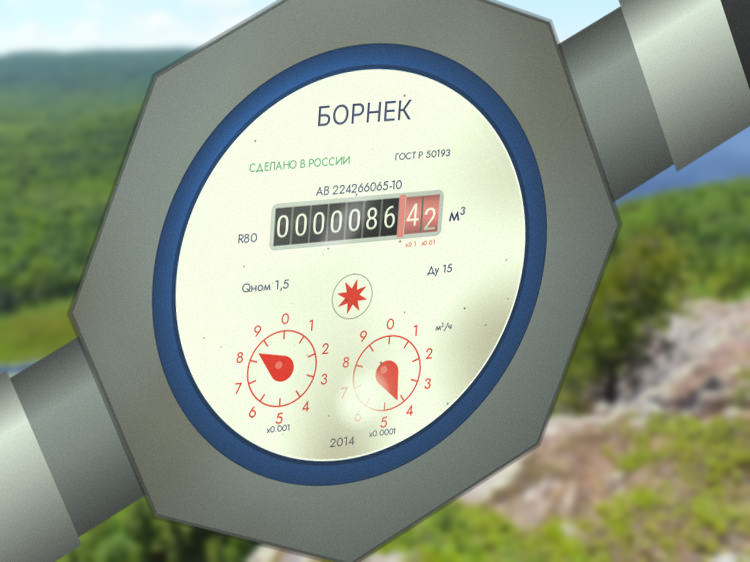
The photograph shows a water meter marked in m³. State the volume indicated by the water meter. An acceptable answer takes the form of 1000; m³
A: 86.4184; m³
